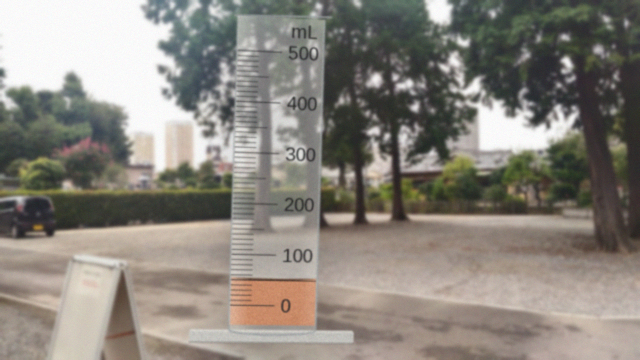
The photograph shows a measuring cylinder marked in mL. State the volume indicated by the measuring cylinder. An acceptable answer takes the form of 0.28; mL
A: 50; mL
